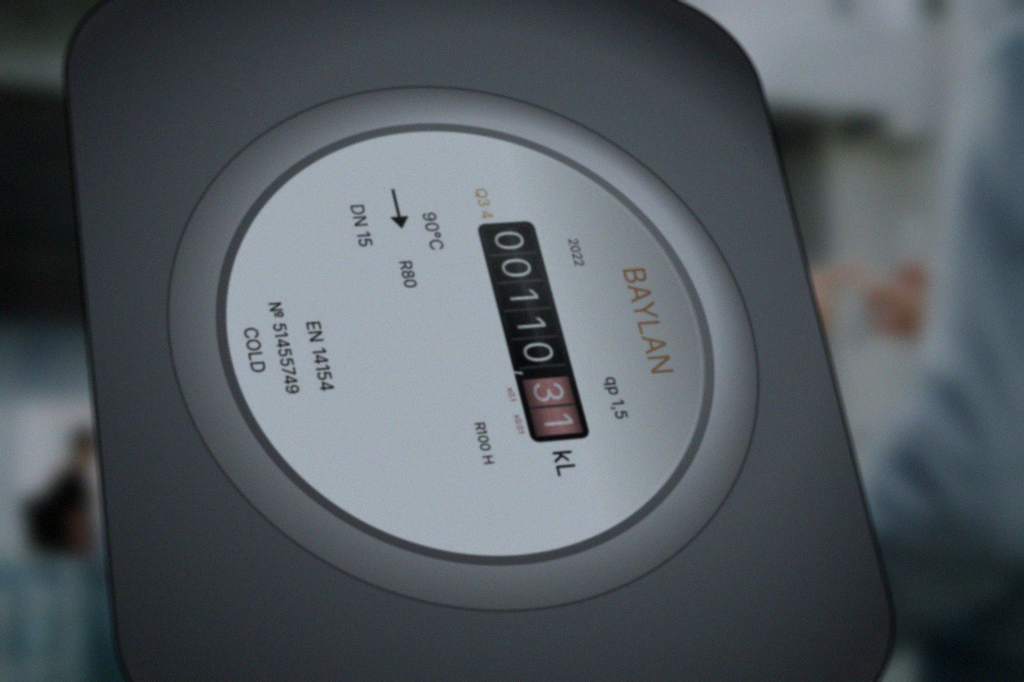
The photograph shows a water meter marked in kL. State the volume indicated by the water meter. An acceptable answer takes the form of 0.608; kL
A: 110.31; kL
